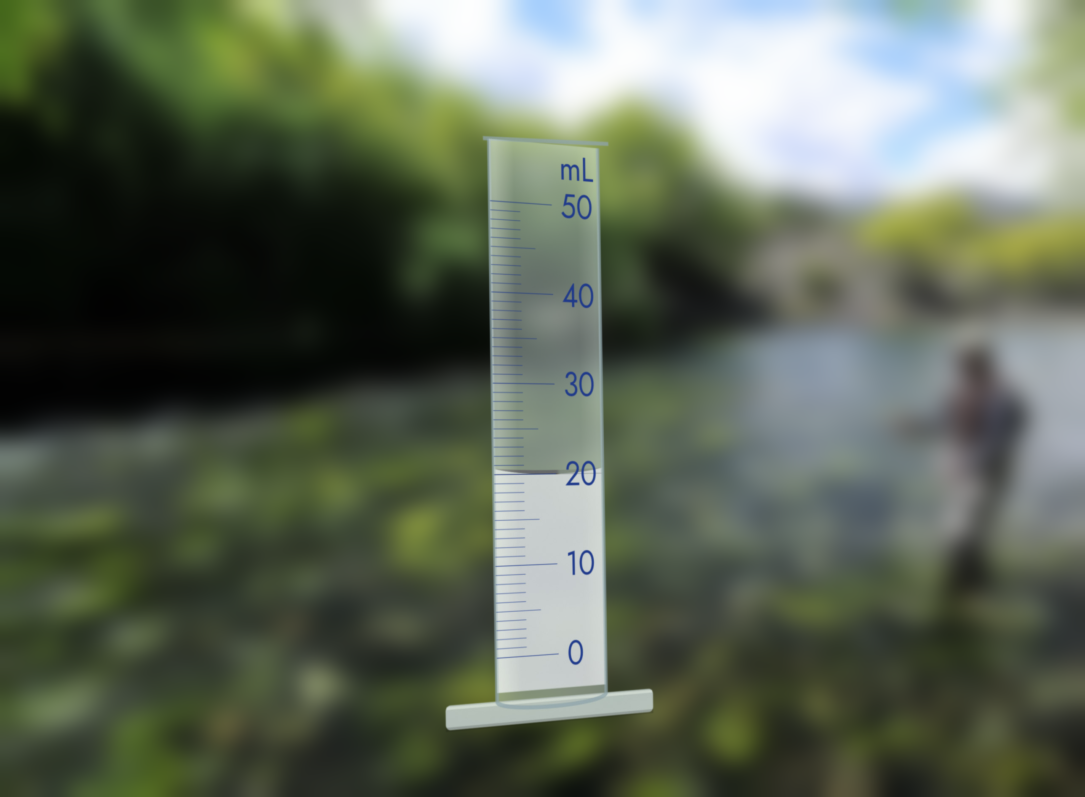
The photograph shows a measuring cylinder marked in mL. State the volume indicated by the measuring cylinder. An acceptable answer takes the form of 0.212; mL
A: 20; mL
